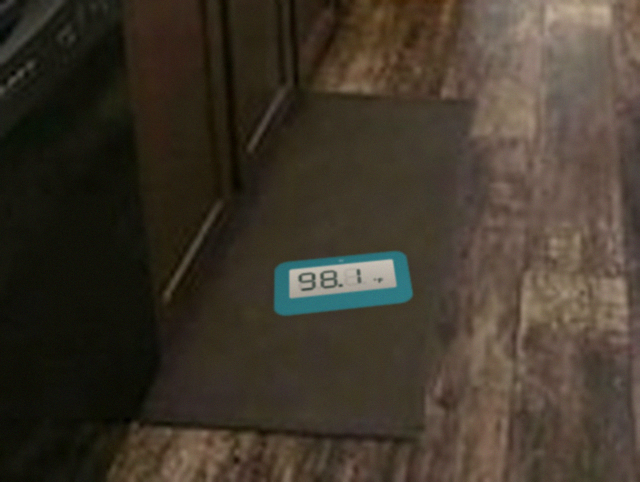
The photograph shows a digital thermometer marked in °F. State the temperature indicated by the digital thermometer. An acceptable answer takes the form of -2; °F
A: 98.1; °F
